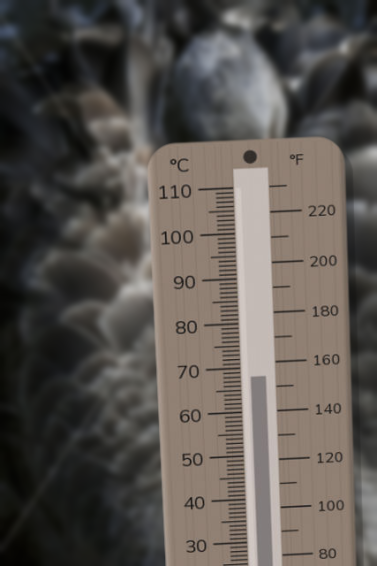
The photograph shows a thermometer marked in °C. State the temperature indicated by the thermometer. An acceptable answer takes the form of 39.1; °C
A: 68; °C
